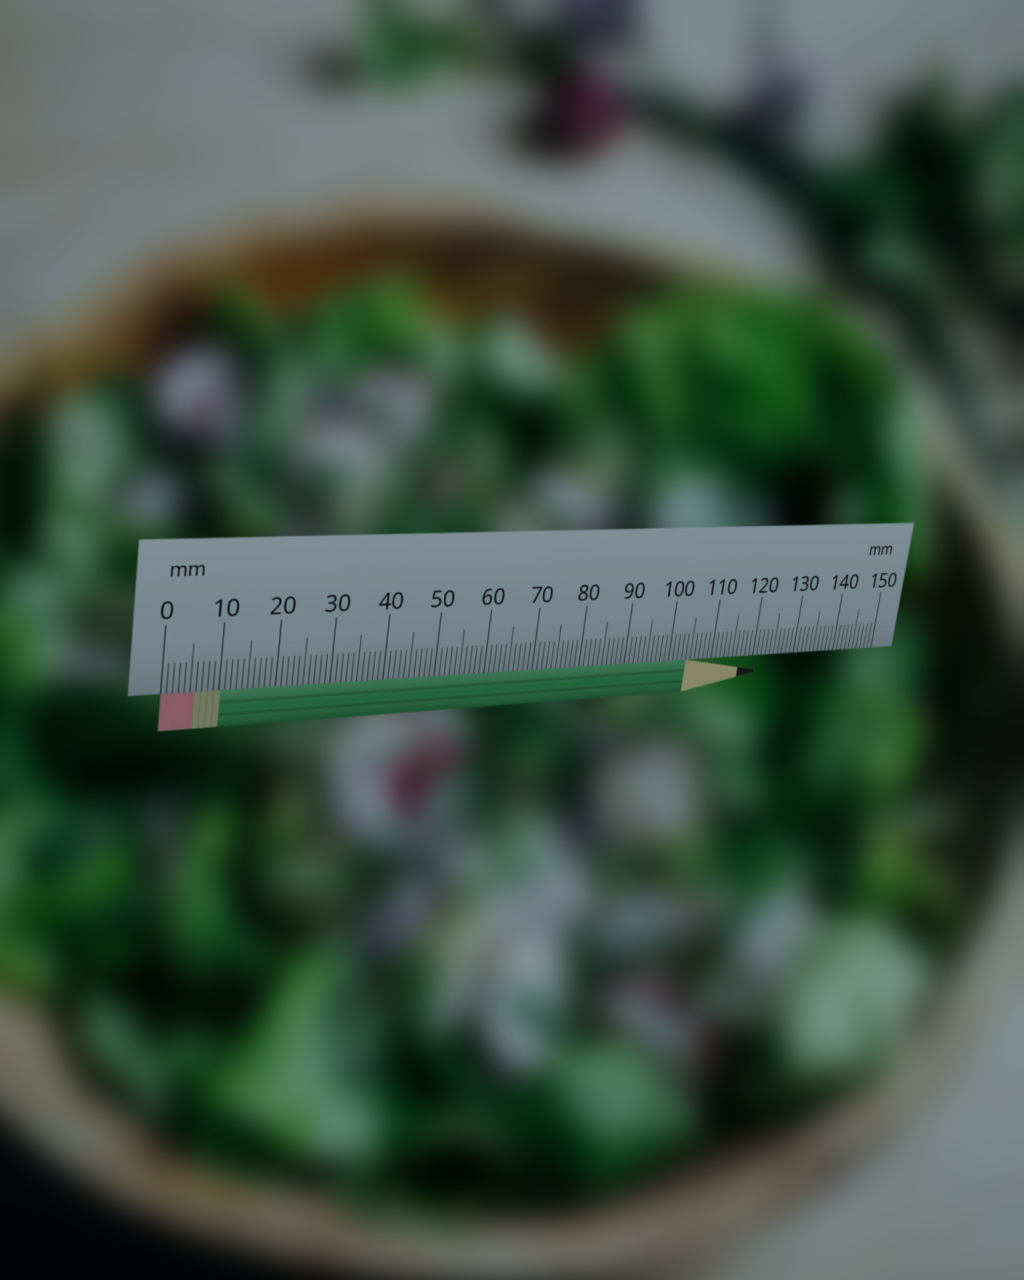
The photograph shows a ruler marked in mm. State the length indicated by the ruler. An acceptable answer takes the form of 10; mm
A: 121; mm
